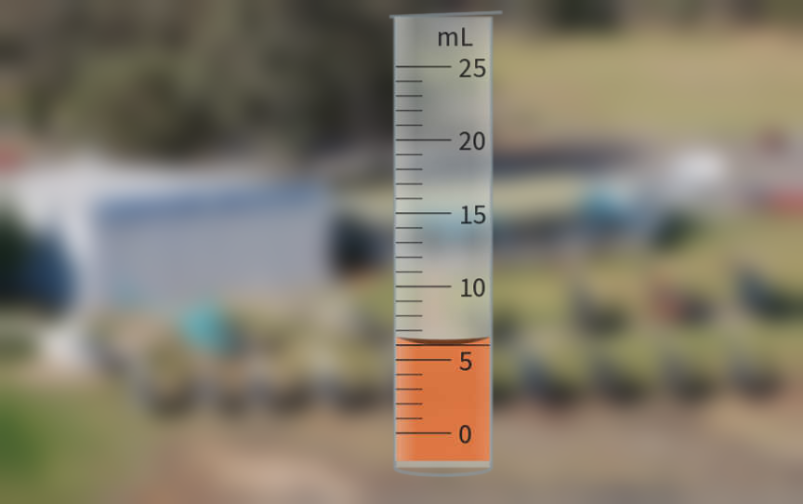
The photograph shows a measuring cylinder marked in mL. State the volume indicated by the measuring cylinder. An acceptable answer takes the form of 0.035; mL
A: 6; mL
